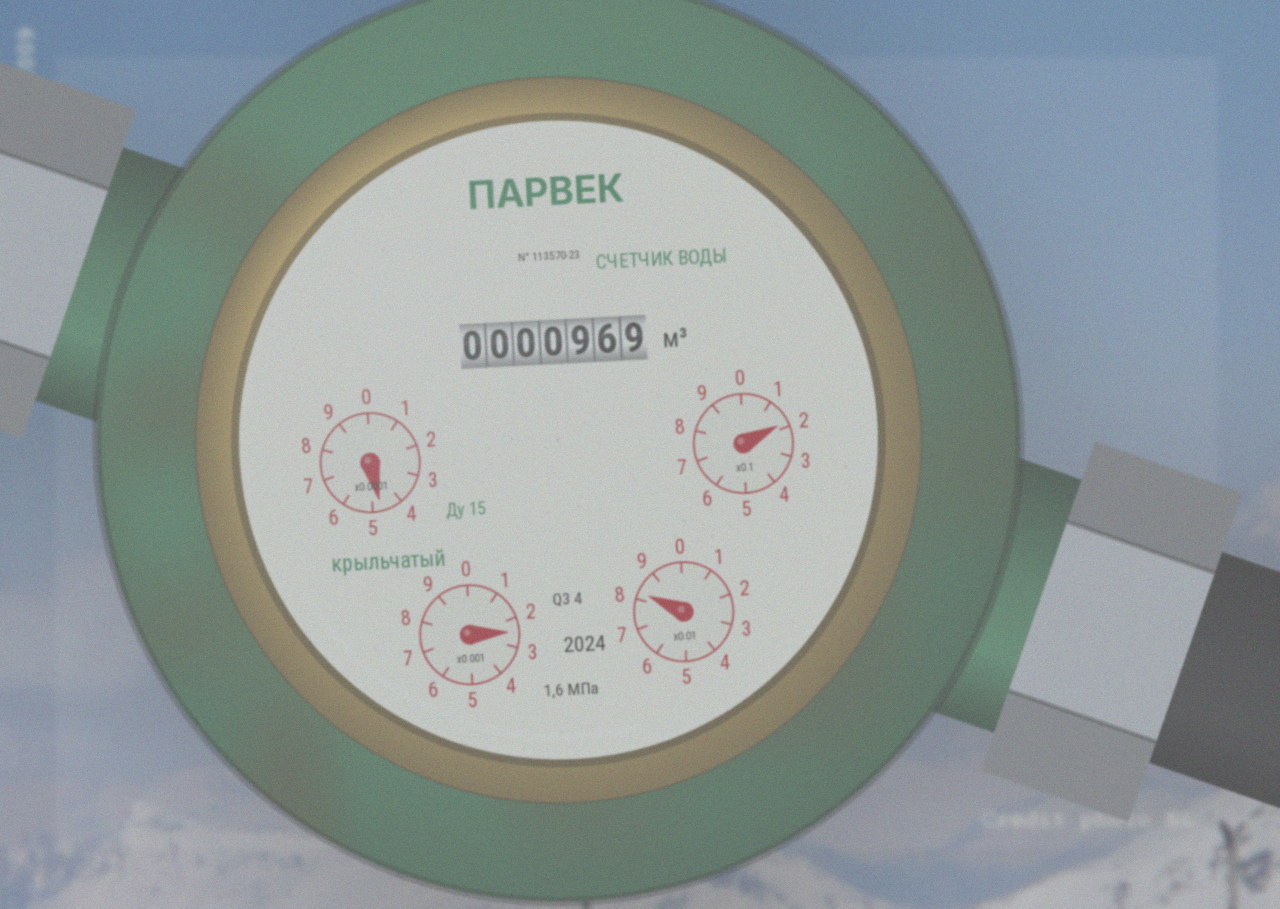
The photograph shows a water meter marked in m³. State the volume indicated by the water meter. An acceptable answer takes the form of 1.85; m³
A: 969.1824; m³
